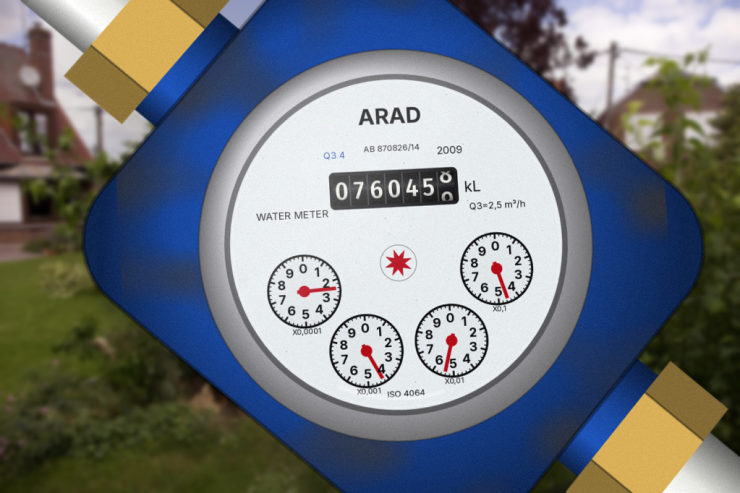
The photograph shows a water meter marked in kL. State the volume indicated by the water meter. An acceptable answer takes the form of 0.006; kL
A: 760458.4542; kL
